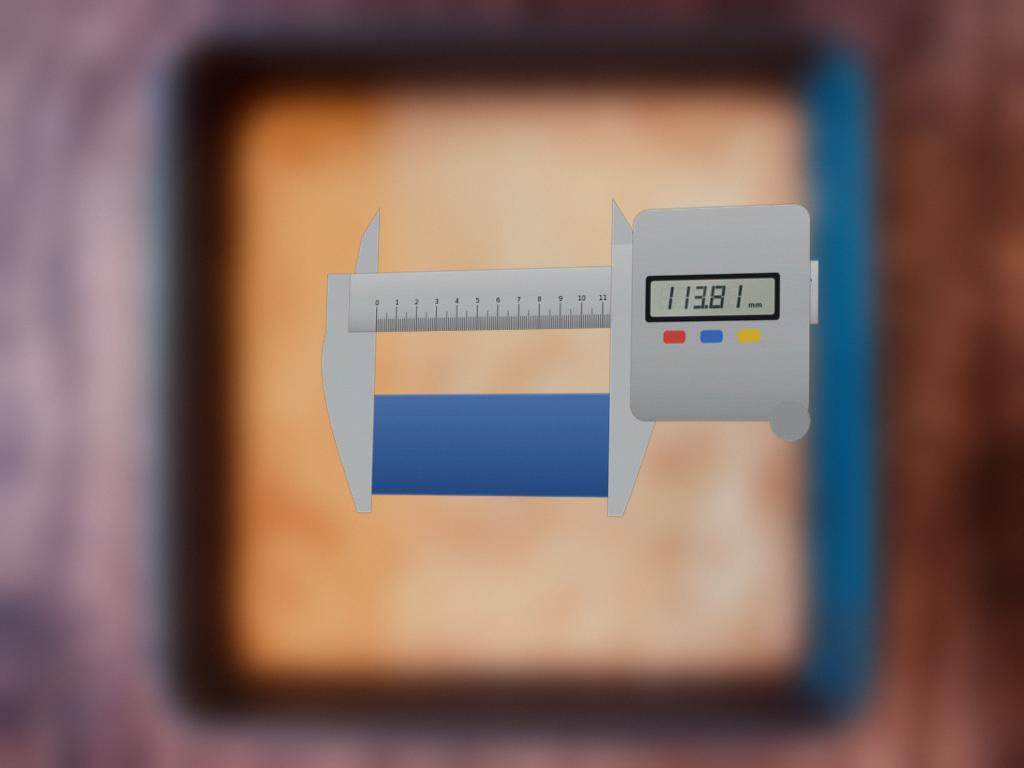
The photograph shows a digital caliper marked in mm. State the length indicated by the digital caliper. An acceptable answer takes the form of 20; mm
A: 113.81; mm
